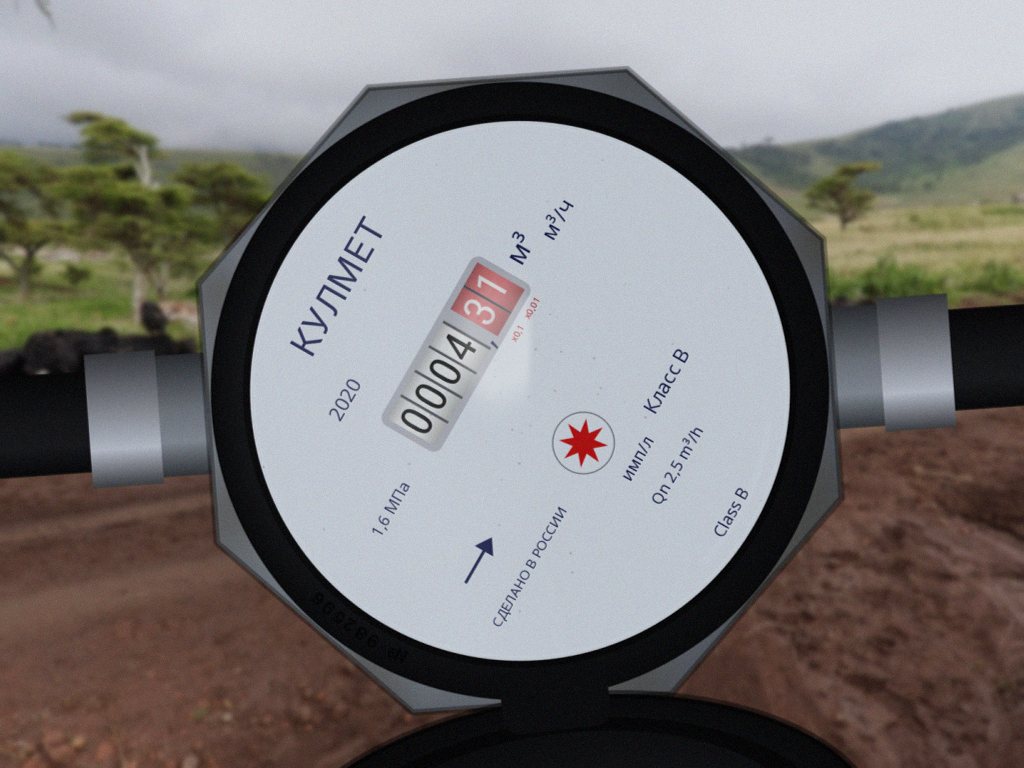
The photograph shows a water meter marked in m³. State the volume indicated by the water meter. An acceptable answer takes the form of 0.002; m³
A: 4.31; m³
